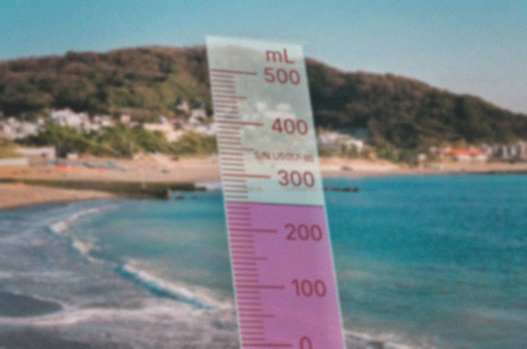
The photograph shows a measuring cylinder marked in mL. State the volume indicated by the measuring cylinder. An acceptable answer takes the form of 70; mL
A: 250; mL
